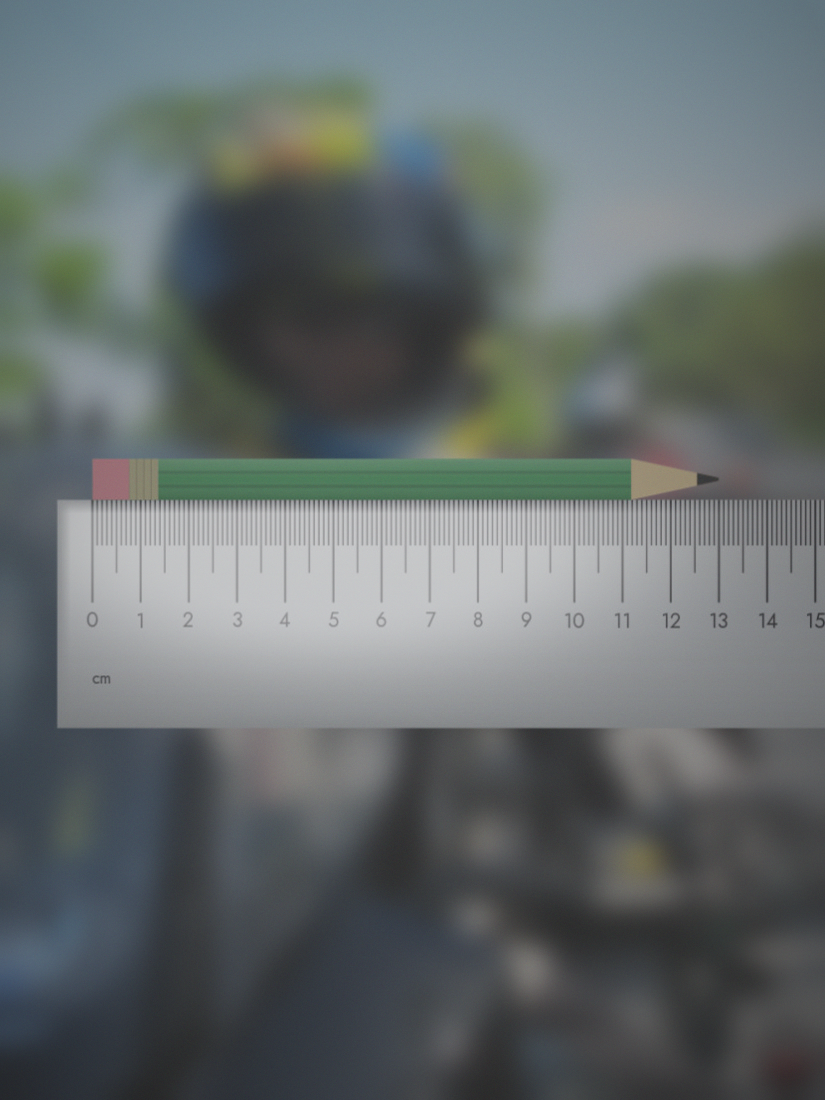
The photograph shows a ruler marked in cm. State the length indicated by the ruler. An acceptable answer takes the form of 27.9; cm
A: 13; cm
